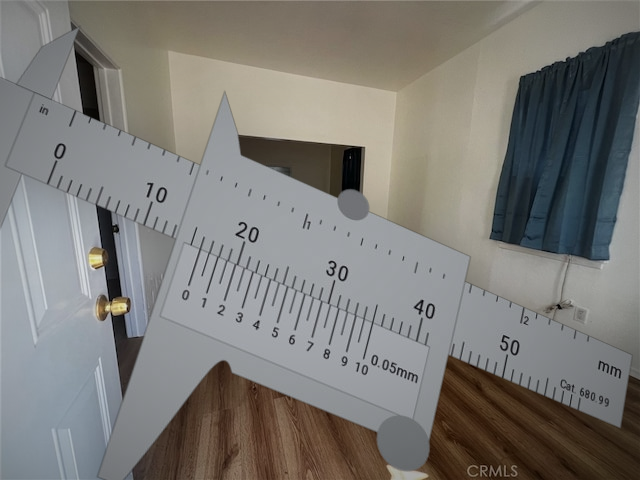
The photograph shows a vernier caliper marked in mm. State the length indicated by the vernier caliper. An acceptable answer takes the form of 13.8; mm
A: 16.0; mm
